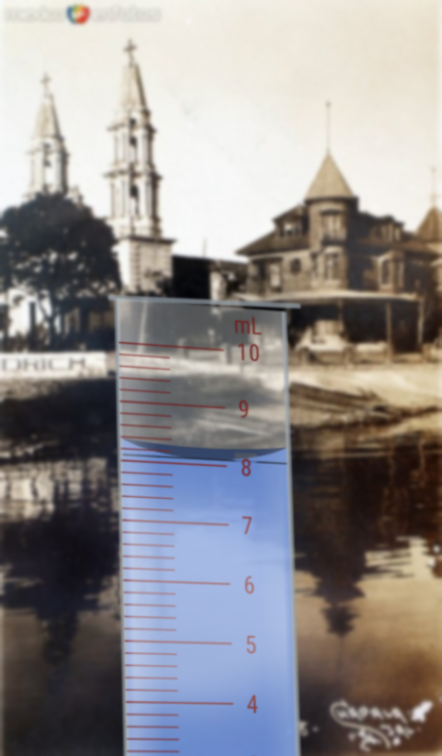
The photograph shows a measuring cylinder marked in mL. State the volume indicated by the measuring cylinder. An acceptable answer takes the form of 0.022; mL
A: 8.1; mL
